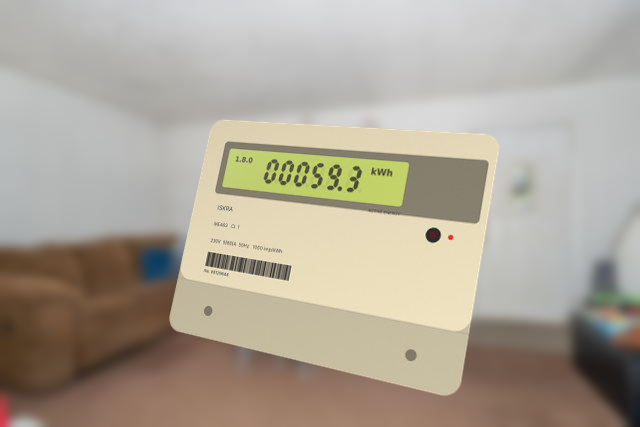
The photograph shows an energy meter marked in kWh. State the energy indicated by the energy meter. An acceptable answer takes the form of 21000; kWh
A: 59.3; kWh
